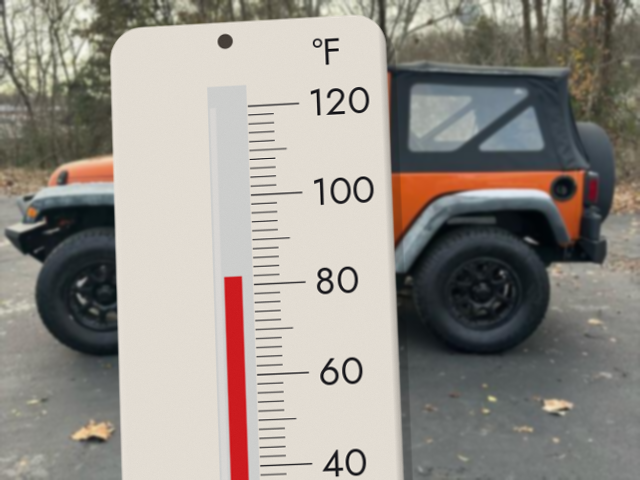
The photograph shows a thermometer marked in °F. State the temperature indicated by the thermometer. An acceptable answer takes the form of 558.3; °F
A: 82; °F
